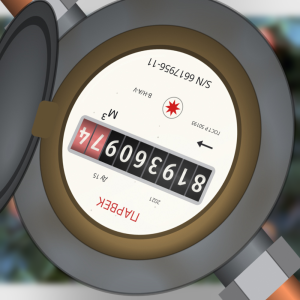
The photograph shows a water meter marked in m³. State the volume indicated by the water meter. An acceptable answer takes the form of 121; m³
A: 8193609.74; m³
